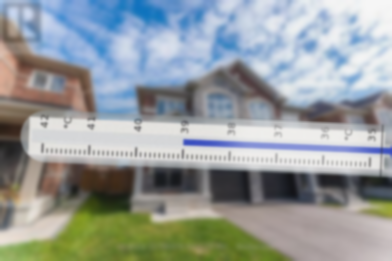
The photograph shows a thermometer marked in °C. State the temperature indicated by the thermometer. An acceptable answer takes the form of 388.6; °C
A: 39; °C
